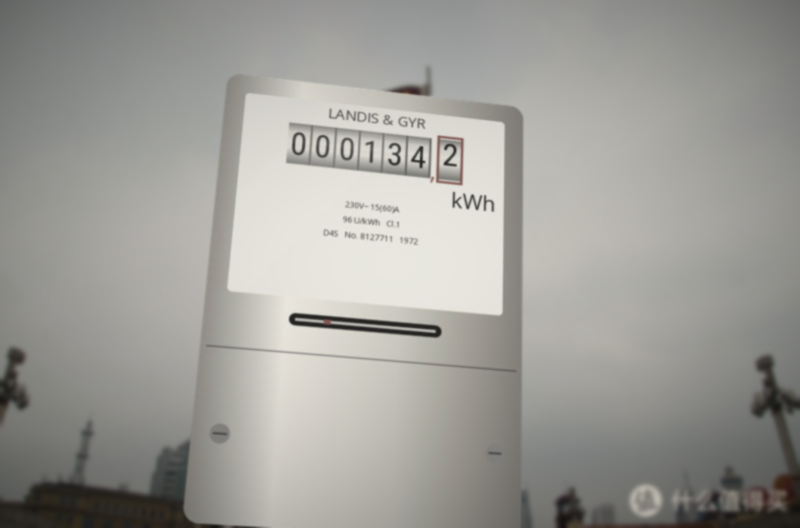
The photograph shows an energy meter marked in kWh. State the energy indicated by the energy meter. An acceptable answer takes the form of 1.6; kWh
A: 134.2; kWh
